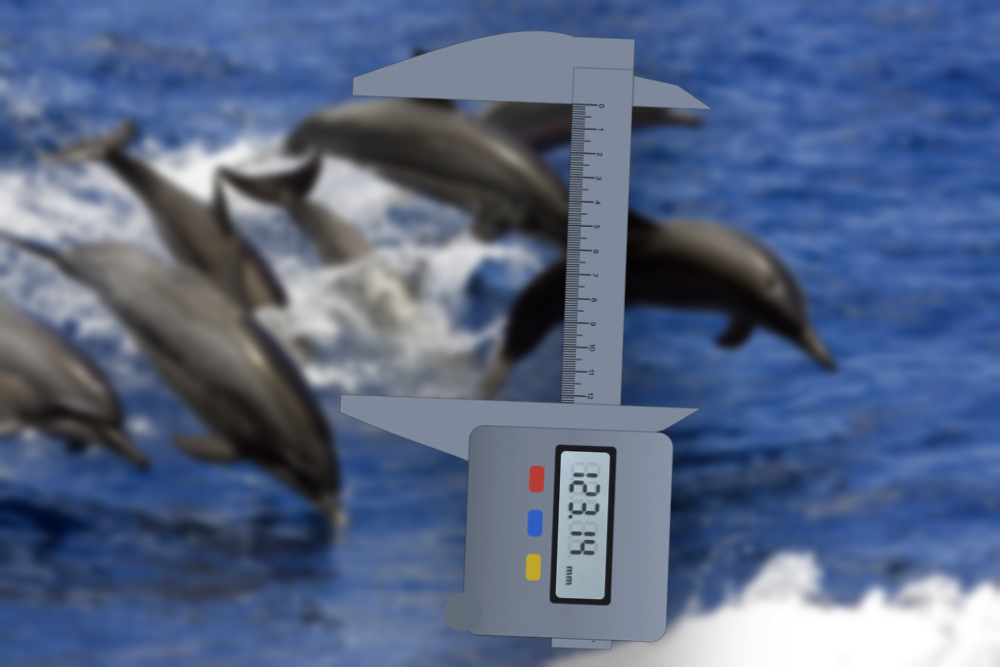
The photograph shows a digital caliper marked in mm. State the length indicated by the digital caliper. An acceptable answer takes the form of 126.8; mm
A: 123.14; mm
